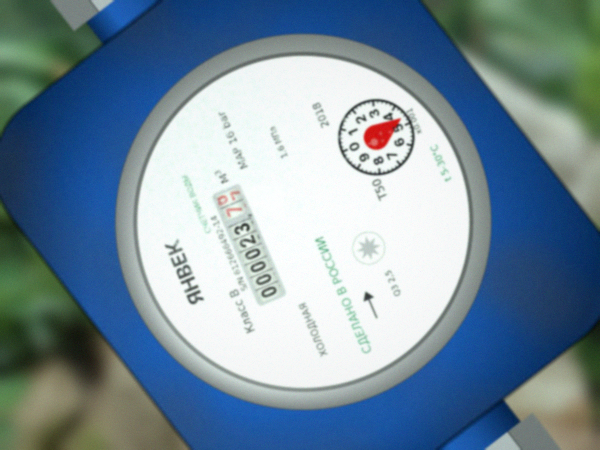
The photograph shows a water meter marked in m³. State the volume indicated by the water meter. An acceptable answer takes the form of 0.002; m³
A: 23.764; m³
